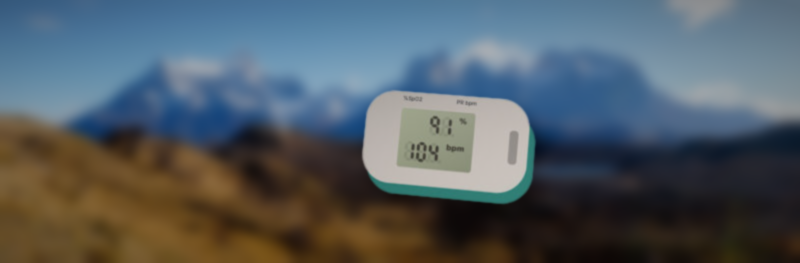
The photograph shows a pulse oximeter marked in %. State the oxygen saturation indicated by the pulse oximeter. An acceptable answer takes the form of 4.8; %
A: 91; %
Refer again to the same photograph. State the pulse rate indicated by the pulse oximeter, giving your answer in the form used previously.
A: 104; bpm
